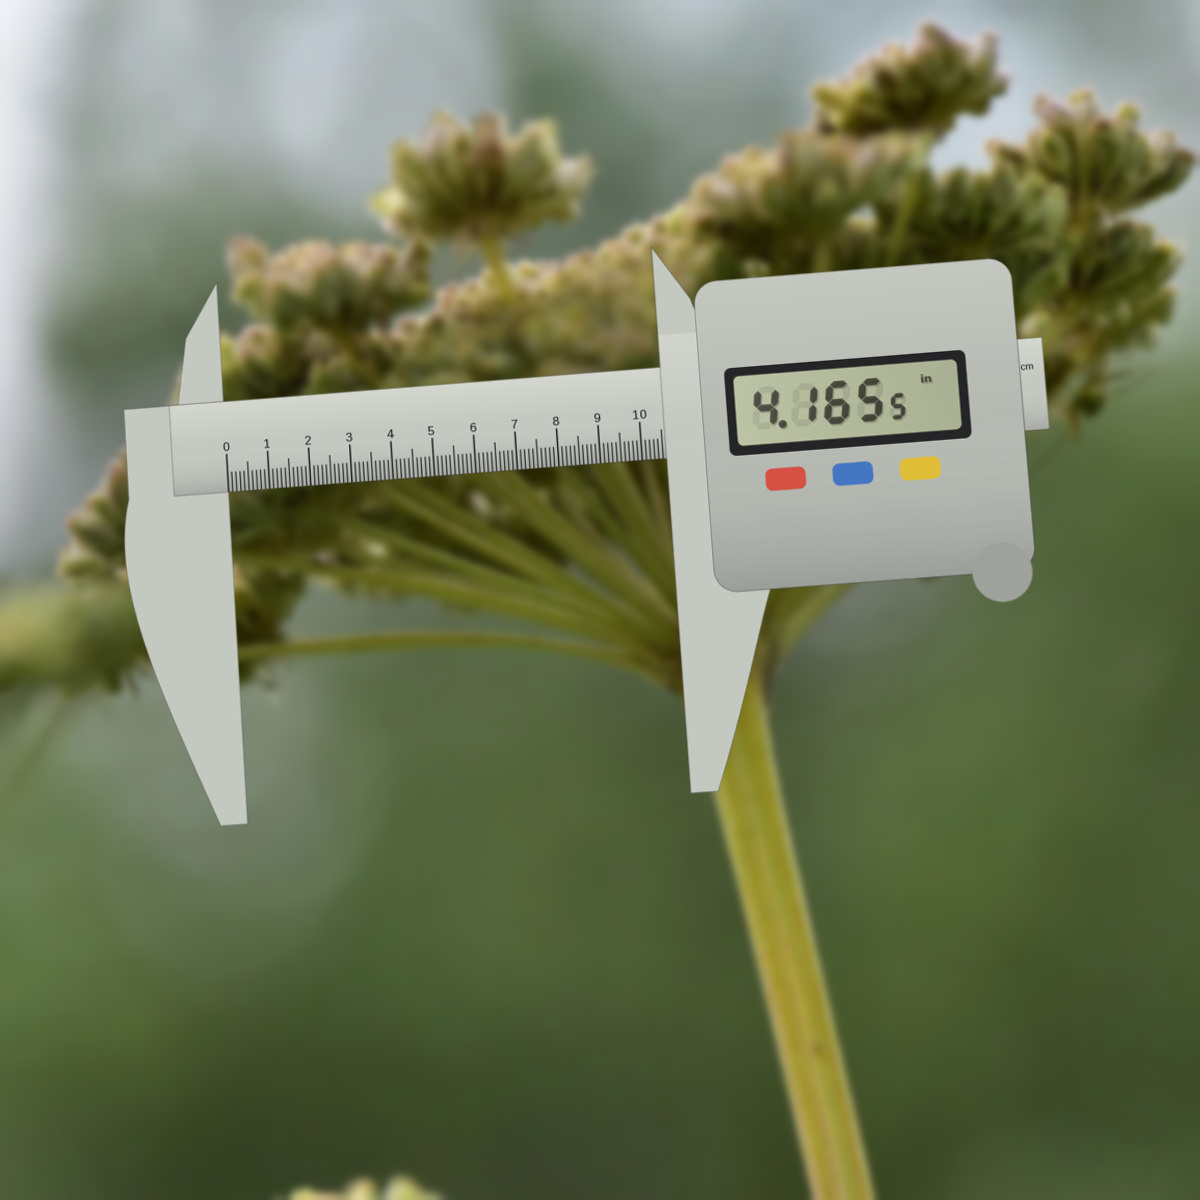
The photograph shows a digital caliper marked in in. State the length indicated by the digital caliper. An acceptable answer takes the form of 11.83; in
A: 4.1655; in
